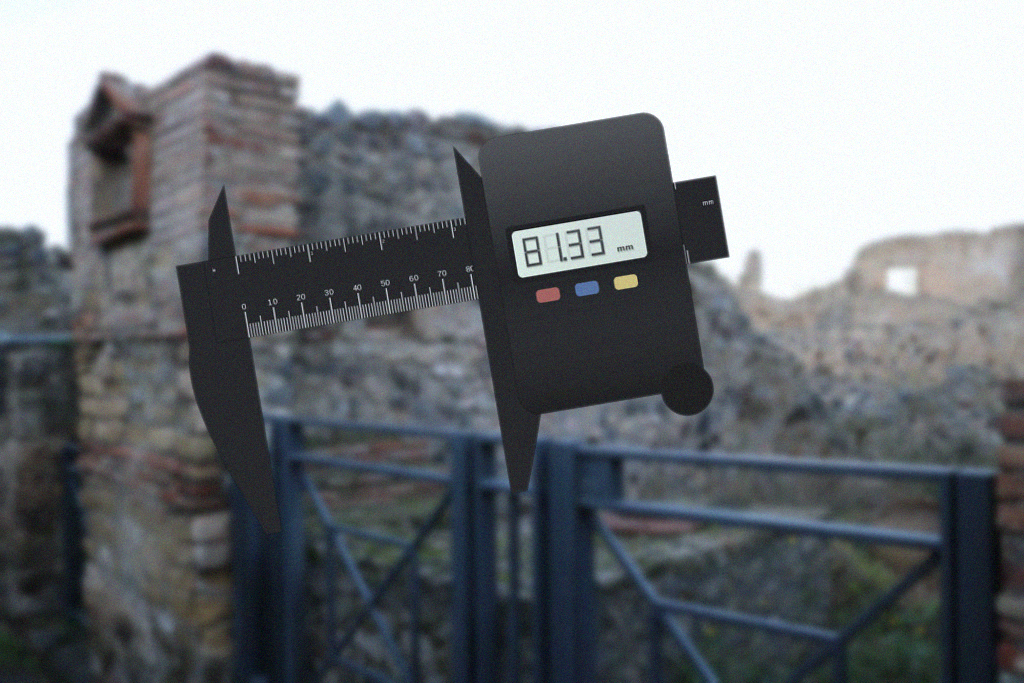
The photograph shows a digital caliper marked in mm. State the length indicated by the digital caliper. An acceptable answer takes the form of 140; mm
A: 81.33; mm
